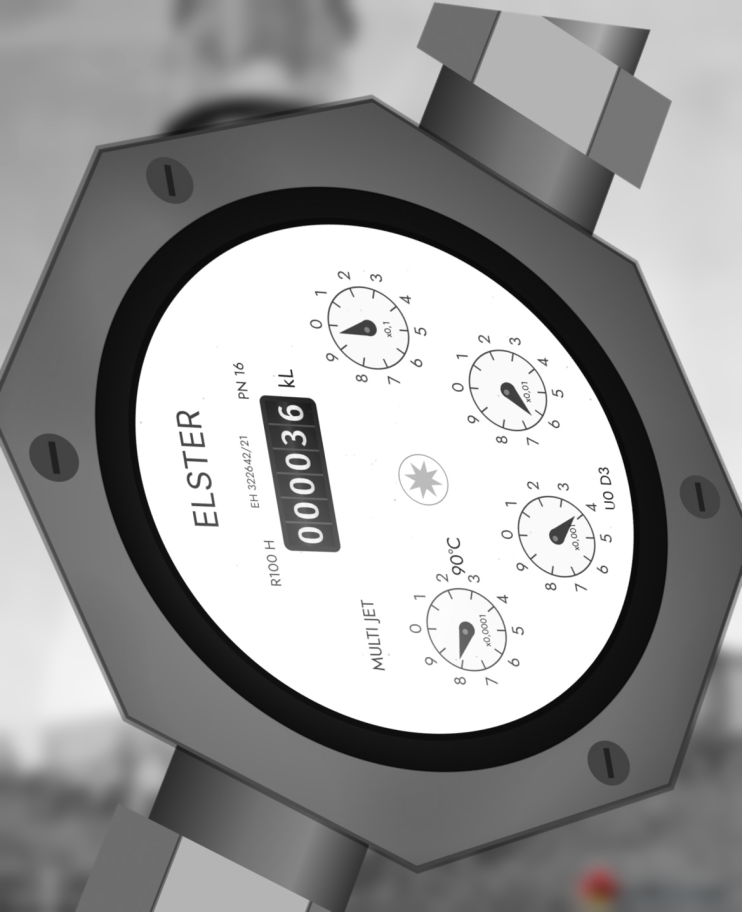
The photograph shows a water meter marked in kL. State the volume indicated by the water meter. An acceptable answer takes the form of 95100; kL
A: 35.9638; kL
